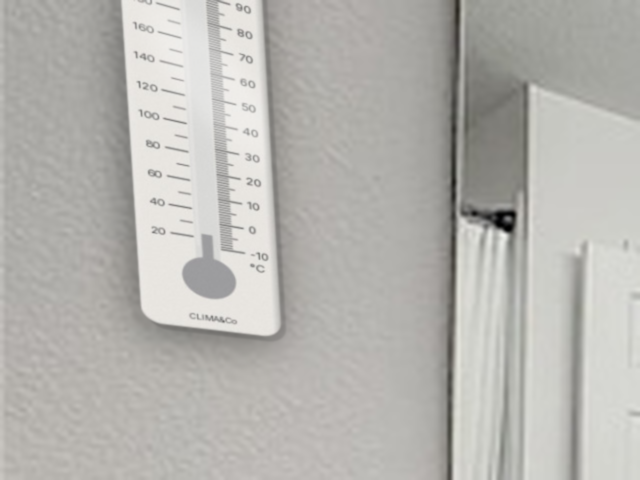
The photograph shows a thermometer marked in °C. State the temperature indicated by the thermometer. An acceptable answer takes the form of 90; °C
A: -5; °C
